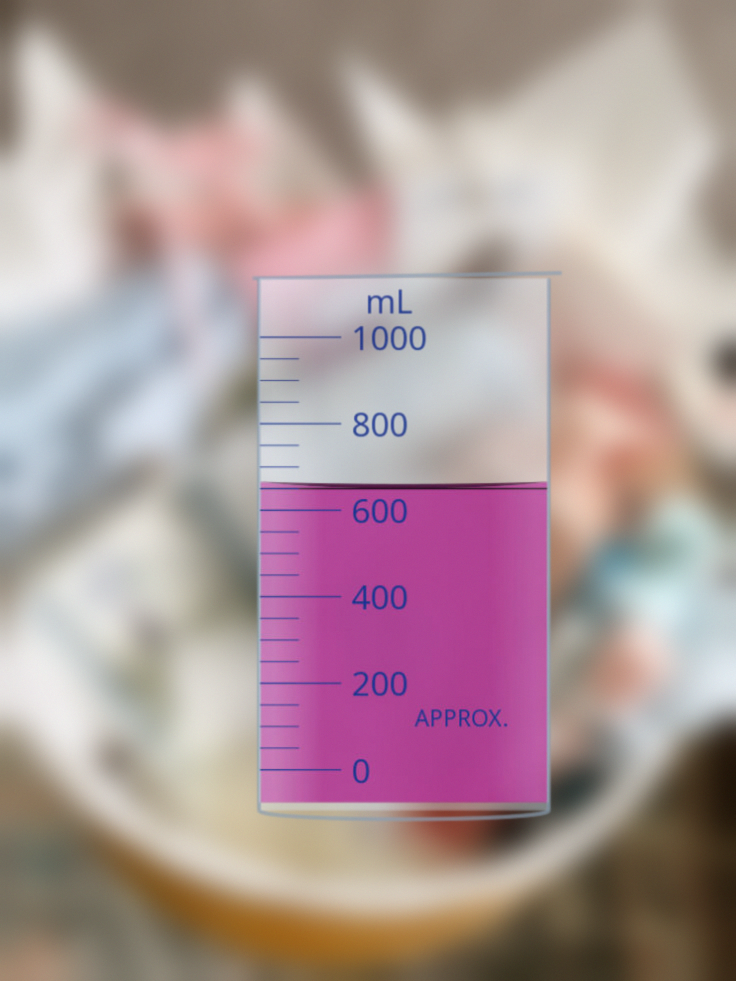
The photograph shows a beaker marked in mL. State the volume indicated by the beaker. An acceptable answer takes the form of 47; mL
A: 650; mL
